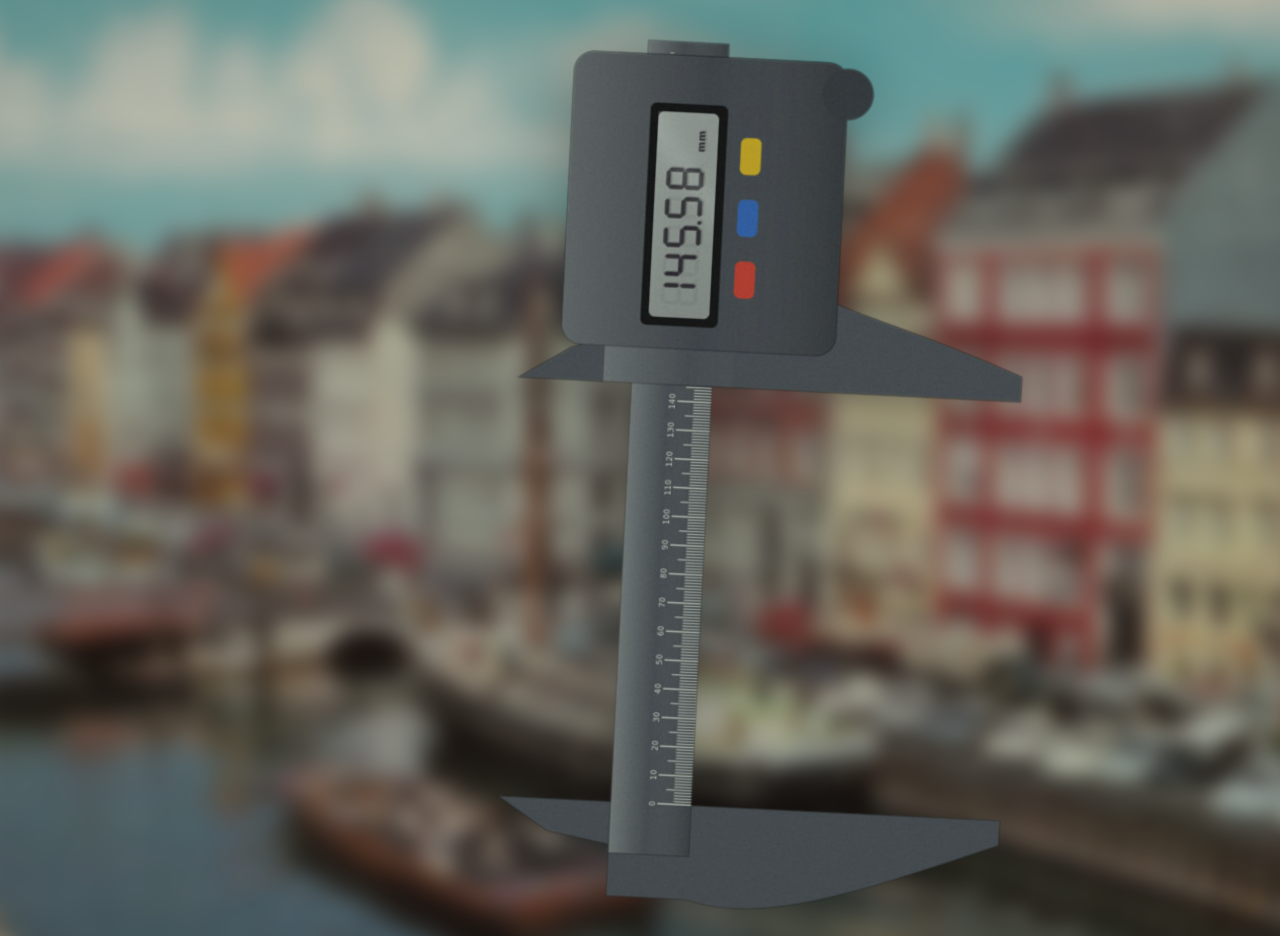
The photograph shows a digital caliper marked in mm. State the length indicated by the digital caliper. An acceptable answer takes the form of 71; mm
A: 145.58; mm
